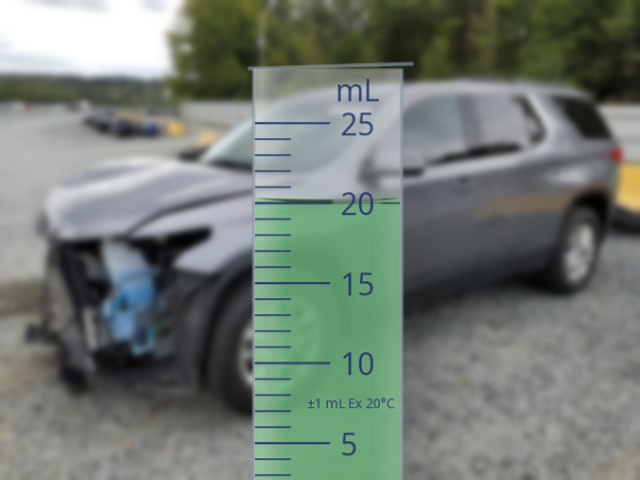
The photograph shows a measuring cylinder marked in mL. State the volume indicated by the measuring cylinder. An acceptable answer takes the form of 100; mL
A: 20; mL
